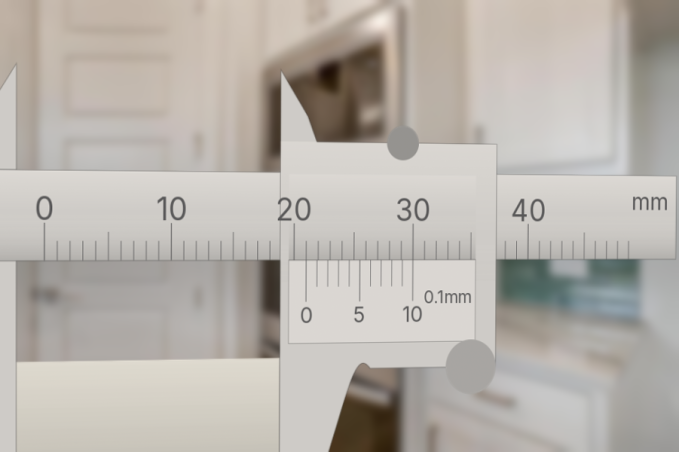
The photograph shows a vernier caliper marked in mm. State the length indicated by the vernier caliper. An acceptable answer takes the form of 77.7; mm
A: 21.0; mm
